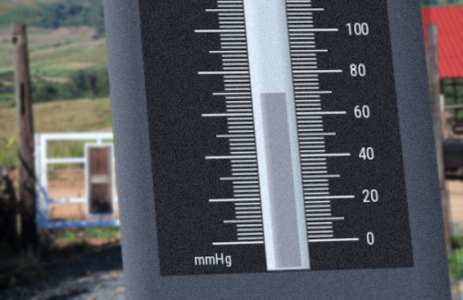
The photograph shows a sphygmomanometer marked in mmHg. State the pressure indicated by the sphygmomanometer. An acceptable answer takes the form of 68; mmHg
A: 70; mmHg
